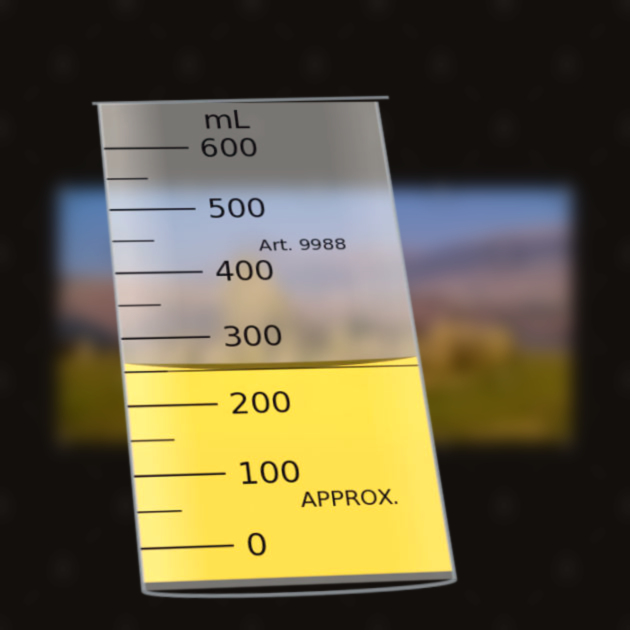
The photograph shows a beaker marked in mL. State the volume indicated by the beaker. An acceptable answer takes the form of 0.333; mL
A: 250; mL
